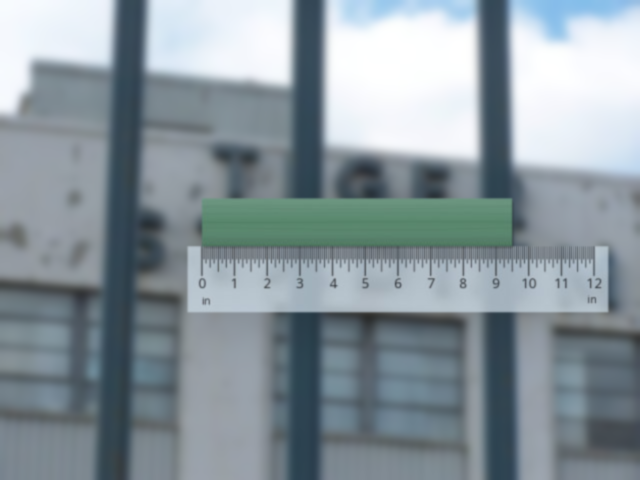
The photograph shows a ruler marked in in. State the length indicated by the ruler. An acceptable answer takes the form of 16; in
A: 9.5; in
